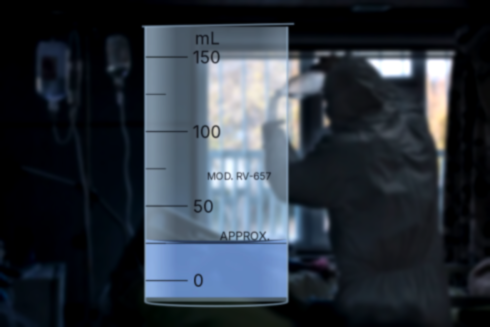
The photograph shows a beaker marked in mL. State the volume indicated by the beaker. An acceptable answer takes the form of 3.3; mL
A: 25; mL
